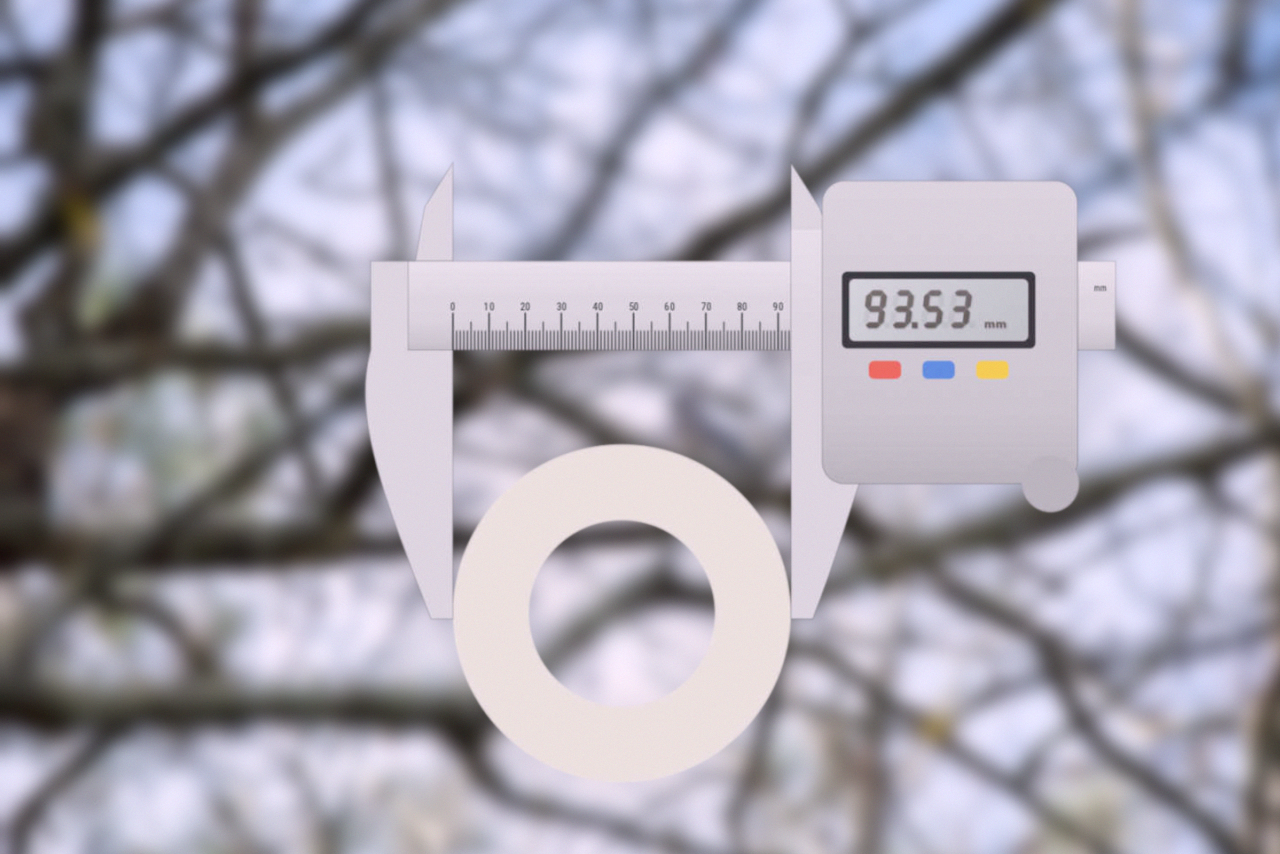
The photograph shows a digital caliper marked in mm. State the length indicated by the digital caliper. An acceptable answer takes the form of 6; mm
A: 93.53; mm
